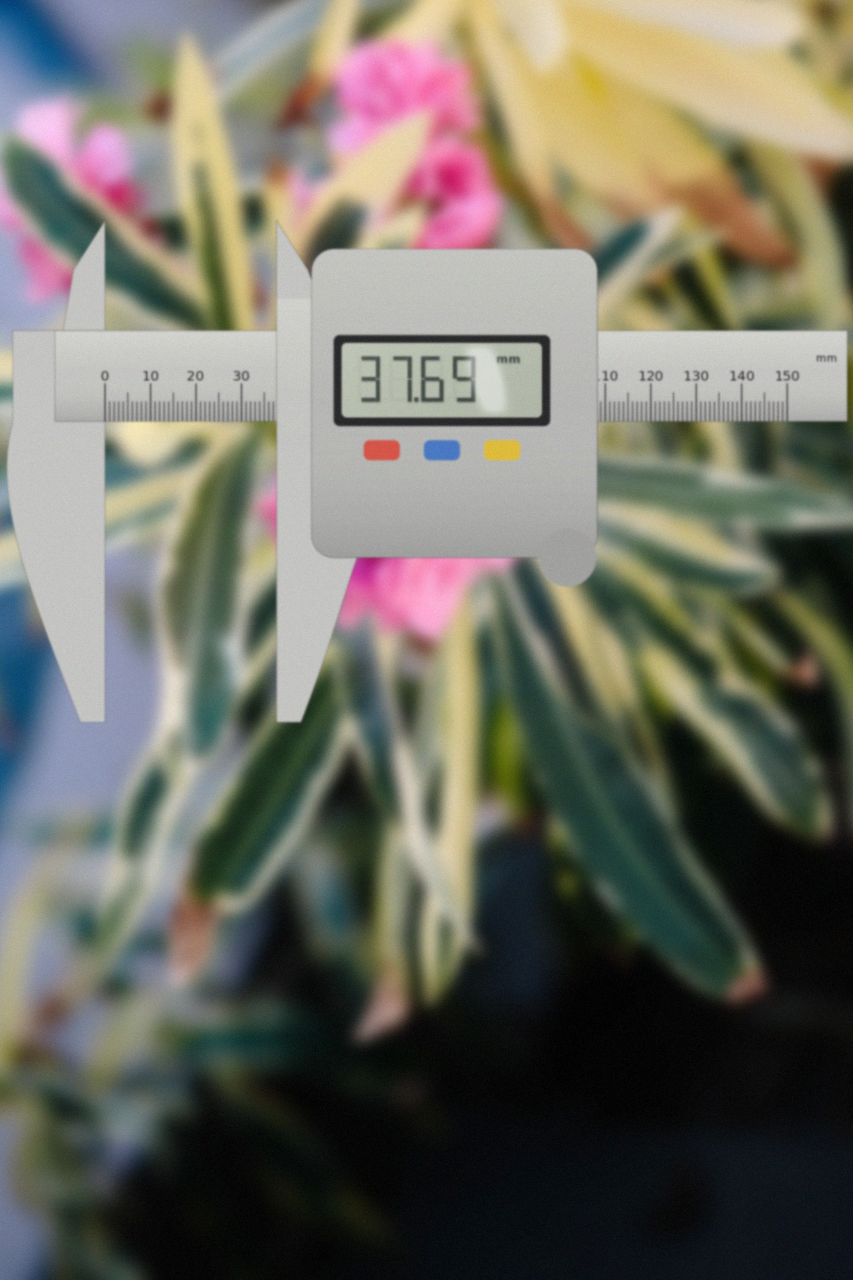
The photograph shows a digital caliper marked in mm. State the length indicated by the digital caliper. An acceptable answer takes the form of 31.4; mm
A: 37.69; mm
